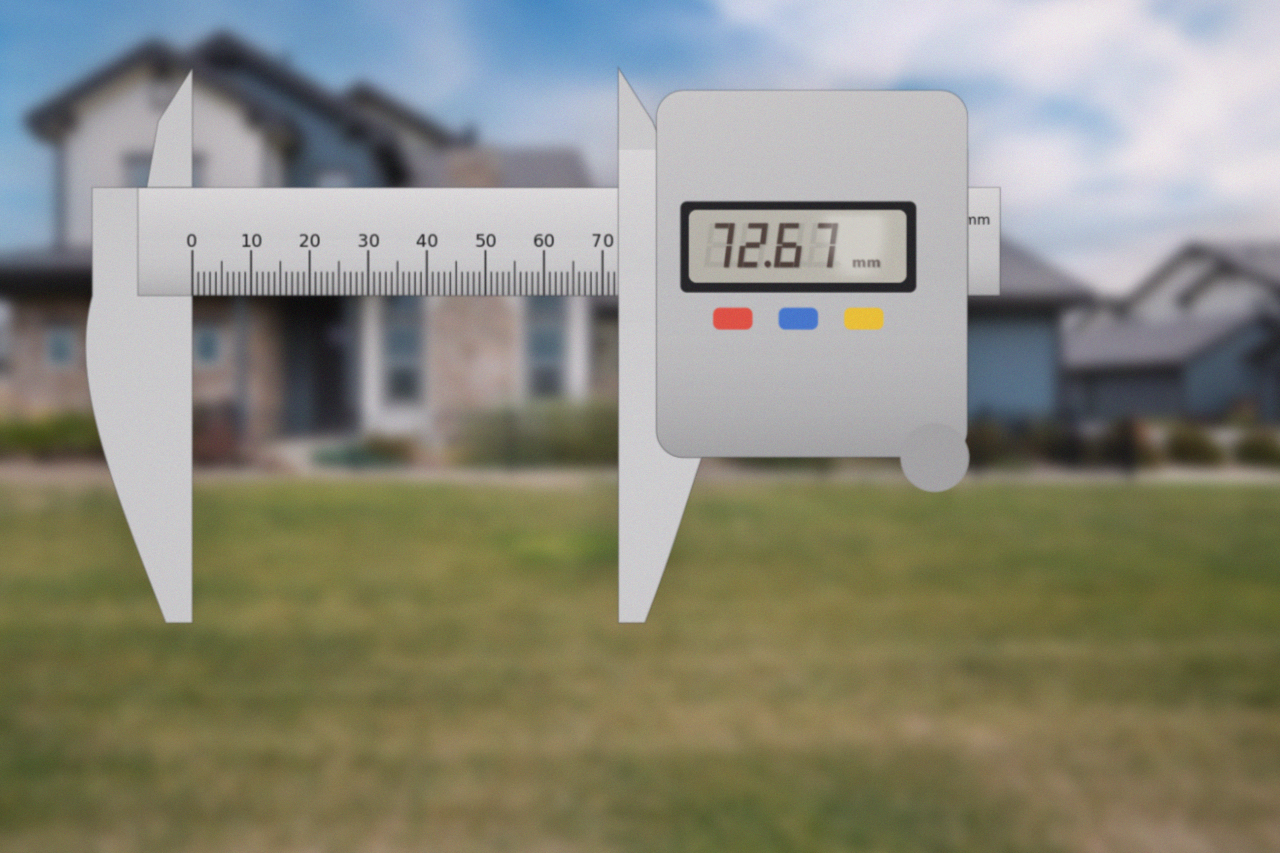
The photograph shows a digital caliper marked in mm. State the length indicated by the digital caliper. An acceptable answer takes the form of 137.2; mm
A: 72.67; mm
